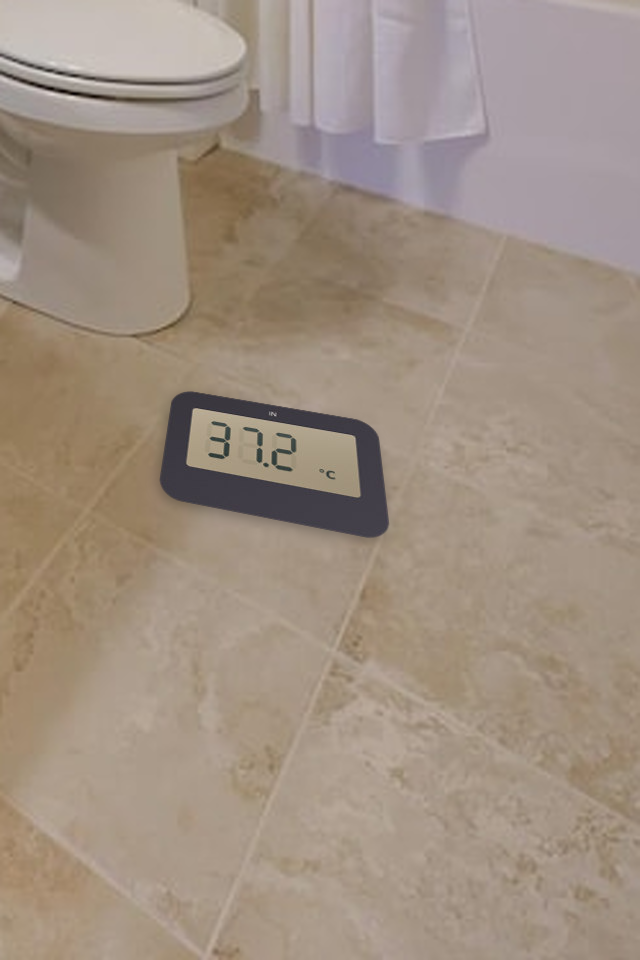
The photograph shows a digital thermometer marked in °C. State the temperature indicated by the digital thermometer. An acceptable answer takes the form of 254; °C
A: 37.2; °C
